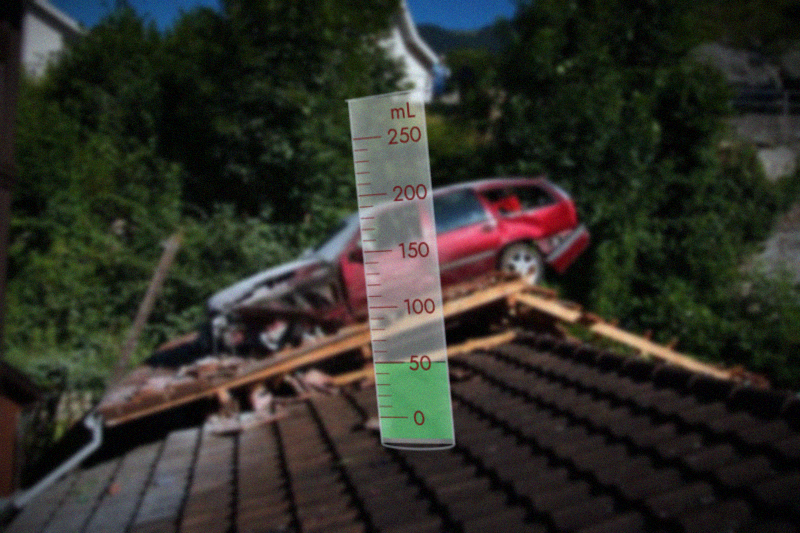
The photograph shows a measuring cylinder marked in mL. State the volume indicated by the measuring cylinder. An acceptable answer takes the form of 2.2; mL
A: 50; mL
